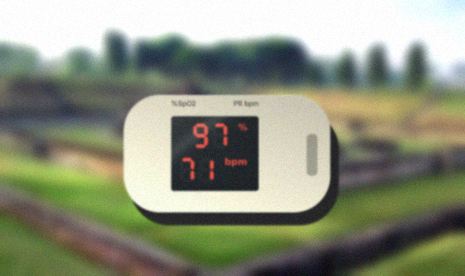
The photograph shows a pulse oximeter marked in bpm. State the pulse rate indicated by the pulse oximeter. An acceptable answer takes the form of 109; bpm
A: 71; bpm
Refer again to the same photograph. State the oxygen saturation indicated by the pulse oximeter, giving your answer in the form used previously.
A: 97; %
